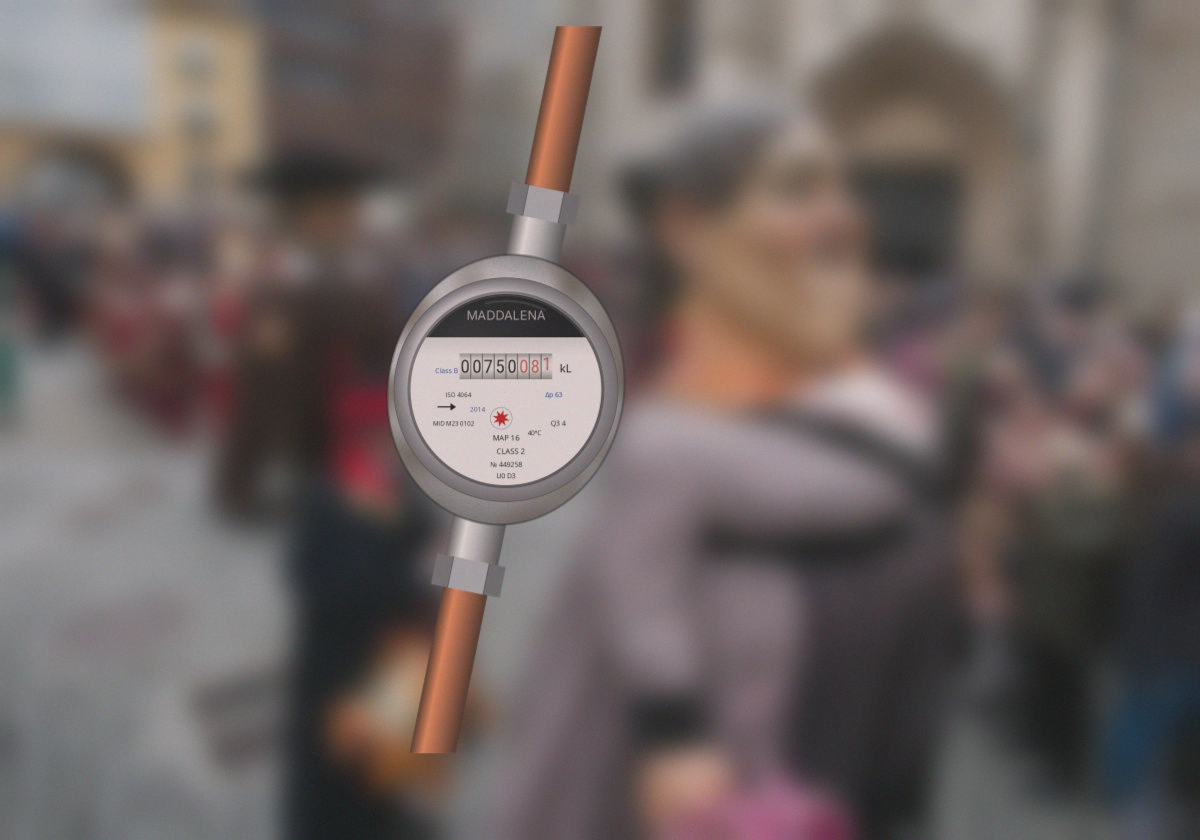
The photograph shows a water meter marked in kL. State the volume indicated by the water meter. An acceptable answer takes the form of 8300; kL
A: 750.081; kL
